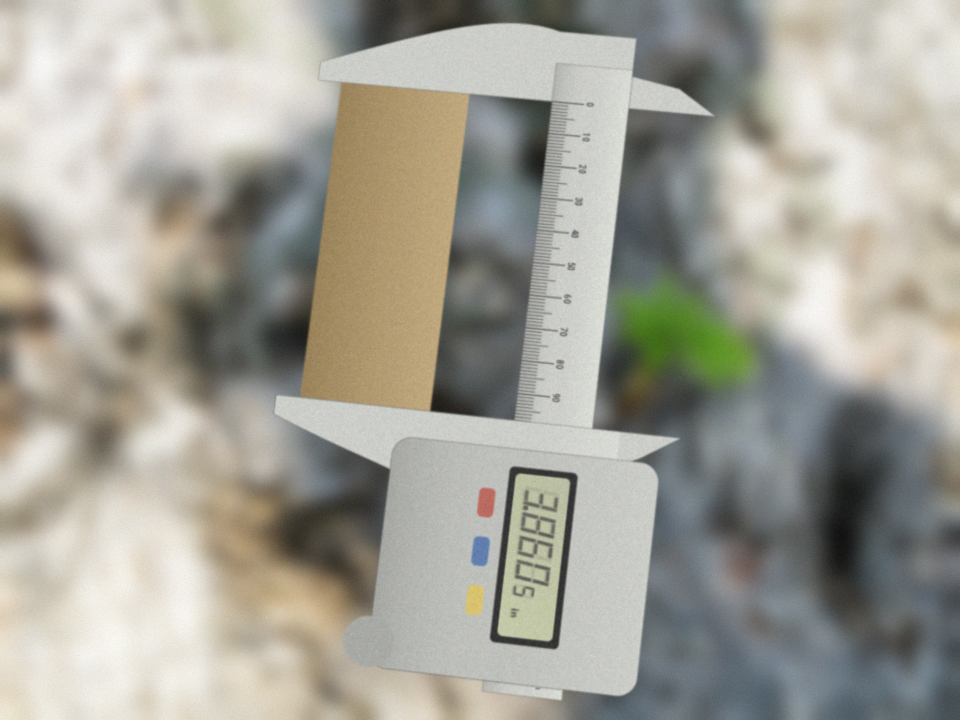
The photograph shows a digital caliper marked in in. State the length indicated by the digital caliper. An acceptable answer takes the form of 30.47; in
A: 3.8605; in
